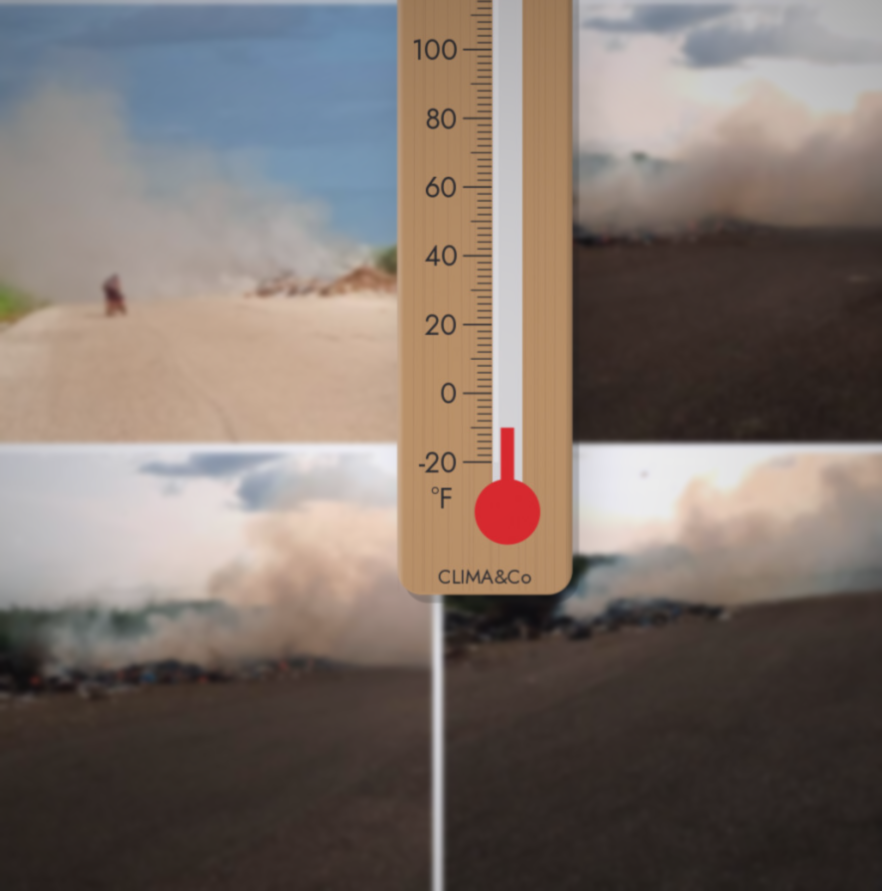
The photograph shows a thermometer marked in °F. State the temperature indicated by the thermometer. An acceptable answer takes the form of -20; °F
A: -10; °F
